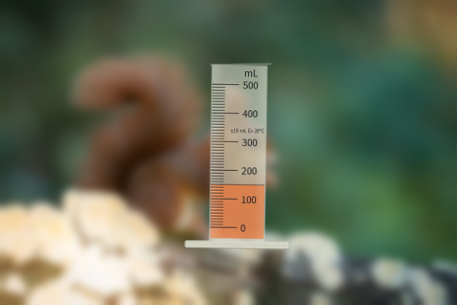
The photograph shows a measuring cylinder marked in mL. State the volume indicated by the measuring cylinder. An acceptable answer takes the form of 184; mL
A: 150; mL
